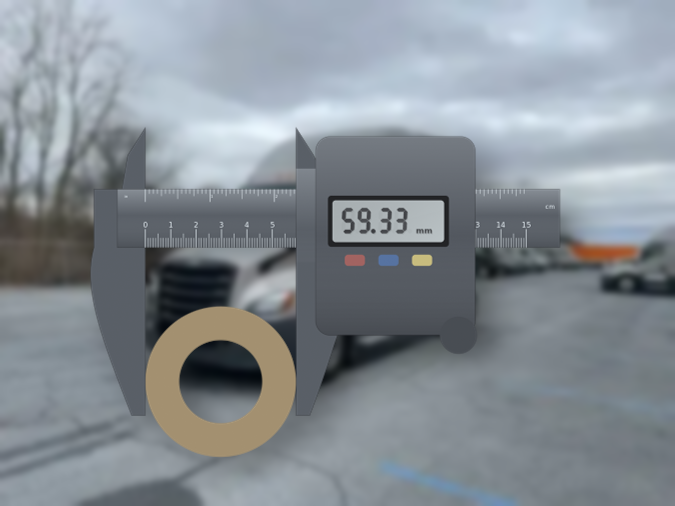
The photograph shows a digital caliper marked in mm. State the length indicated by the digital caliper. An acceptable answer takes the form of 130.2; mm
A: 59.33; mm
